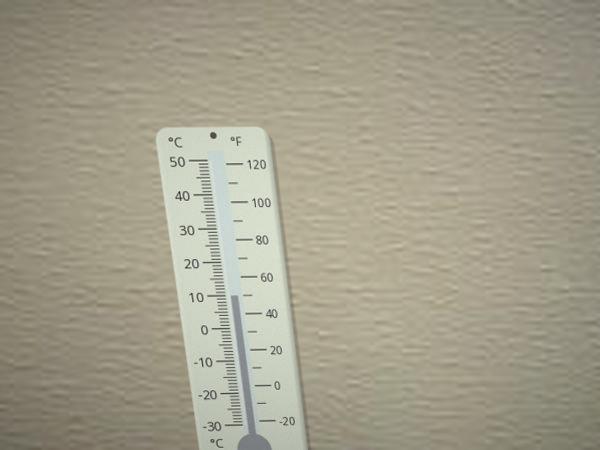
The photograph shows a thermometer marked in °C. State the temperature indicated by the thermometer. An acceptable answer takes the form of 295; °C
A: 10; °C
